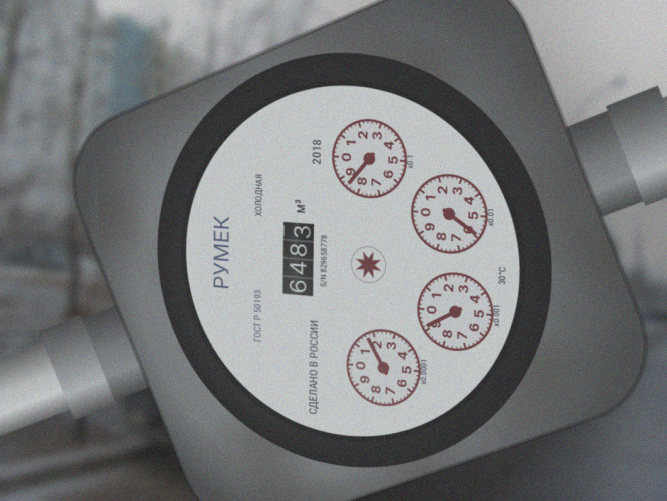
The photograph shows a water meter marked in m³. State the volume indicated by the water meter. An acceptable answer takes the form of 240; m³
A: 6482.8591; m³
